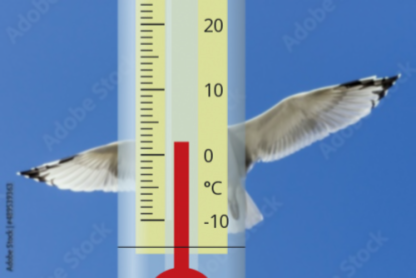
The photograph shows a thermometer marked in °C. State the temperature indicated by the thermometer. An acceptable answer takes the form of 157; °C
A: 2; °C
